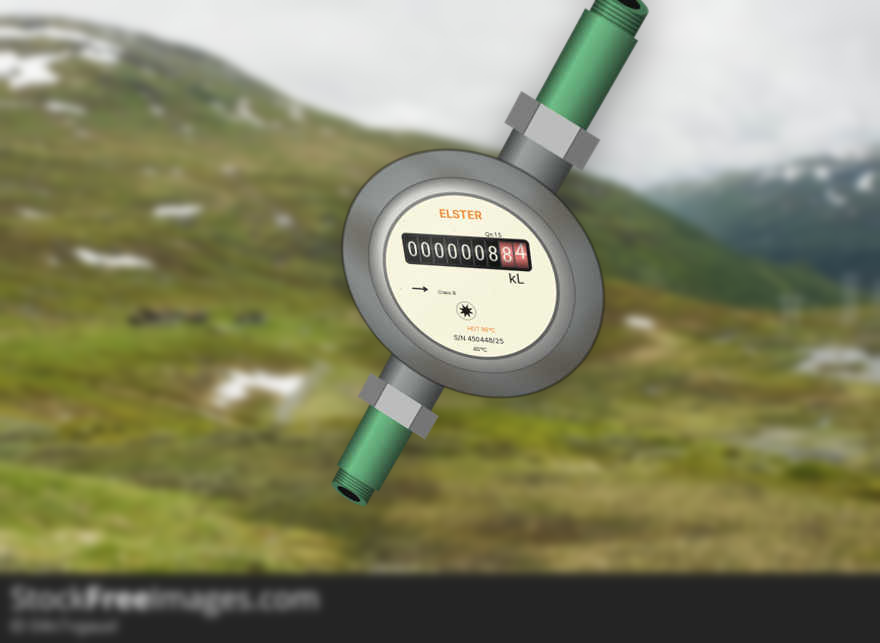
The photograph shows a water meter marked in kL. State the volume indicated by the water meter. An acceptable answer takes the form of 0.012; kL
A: 8.84; kL
